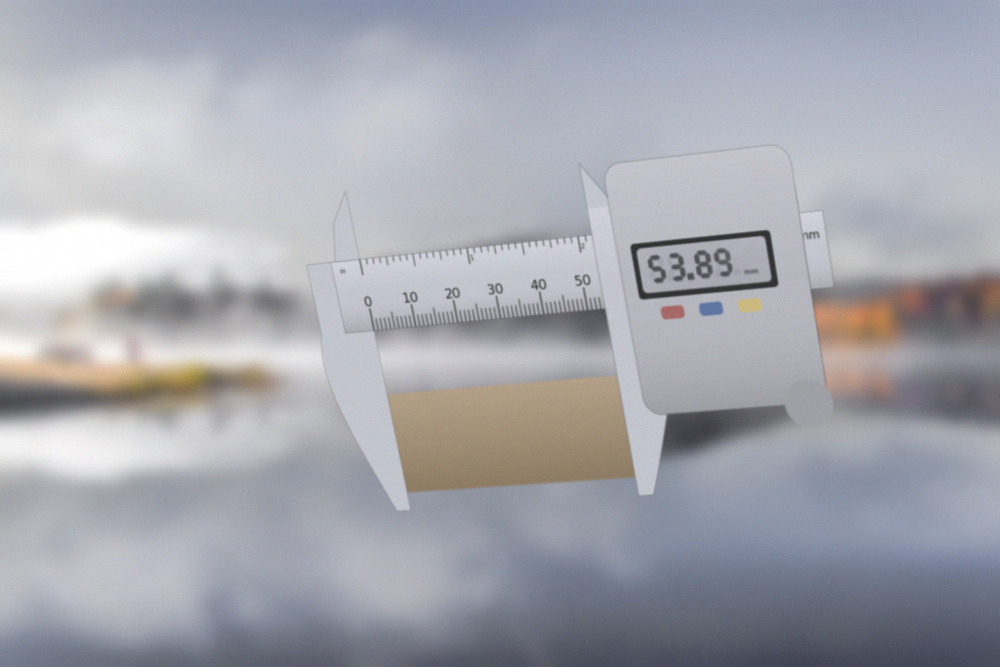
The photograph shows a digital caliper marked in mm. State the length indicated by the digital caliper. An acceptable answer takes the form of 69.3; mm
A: 53.89; mm
